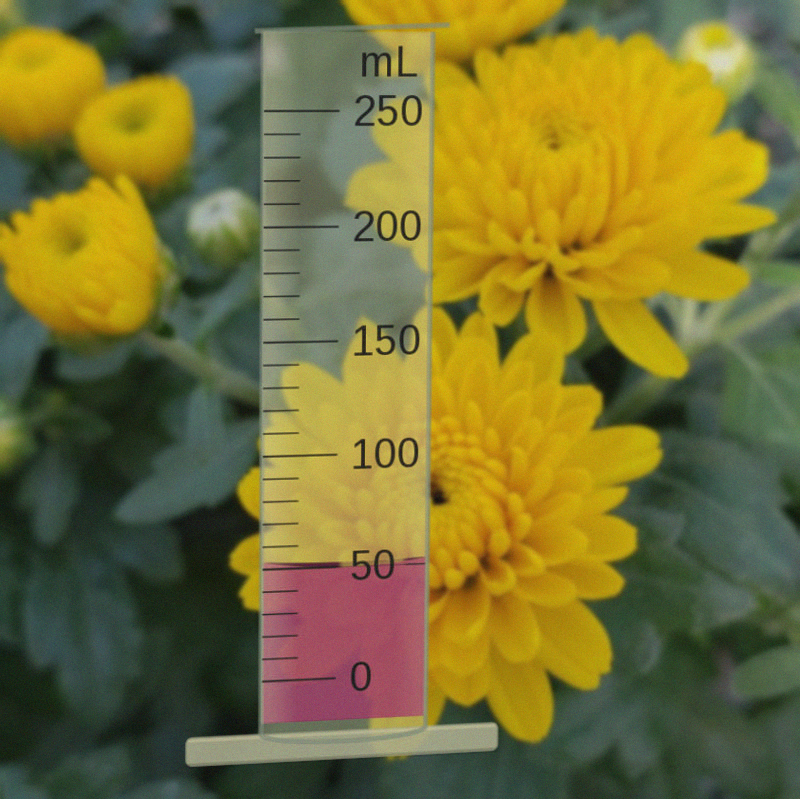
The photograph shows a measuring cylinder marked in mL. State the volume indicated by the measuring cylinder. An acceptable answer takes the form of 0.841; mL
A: 50; mL
